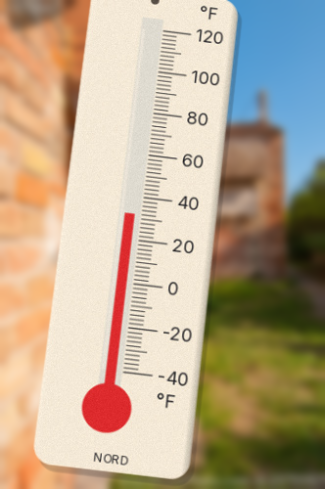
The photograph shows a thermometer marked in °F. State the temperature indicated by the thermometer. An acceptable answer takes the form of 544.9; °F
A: 32; °F
